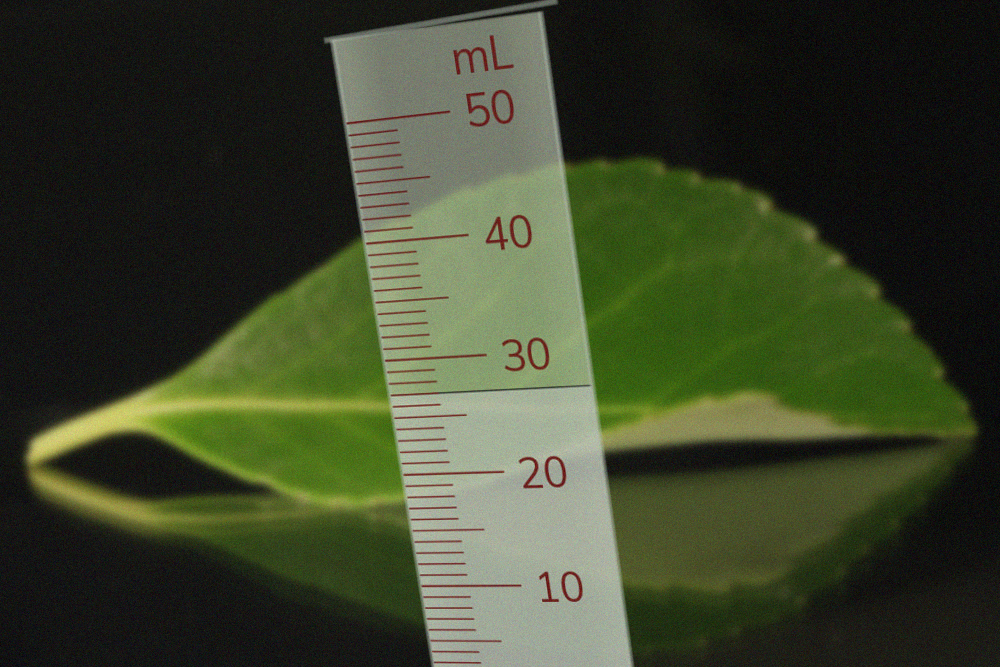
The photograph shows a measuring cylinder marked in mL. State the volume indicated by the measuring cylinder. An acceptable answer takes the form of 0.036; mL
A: 27; mL
